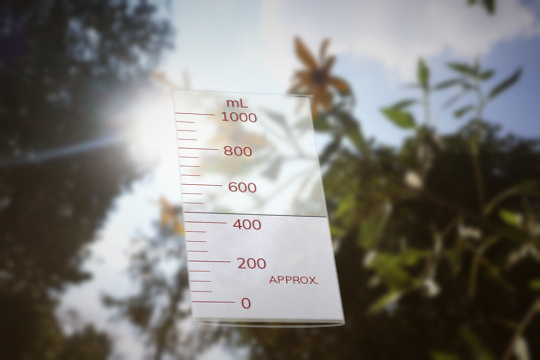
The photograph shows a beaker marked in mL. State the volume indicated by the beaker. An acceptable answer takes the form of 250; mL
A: 450; mL
